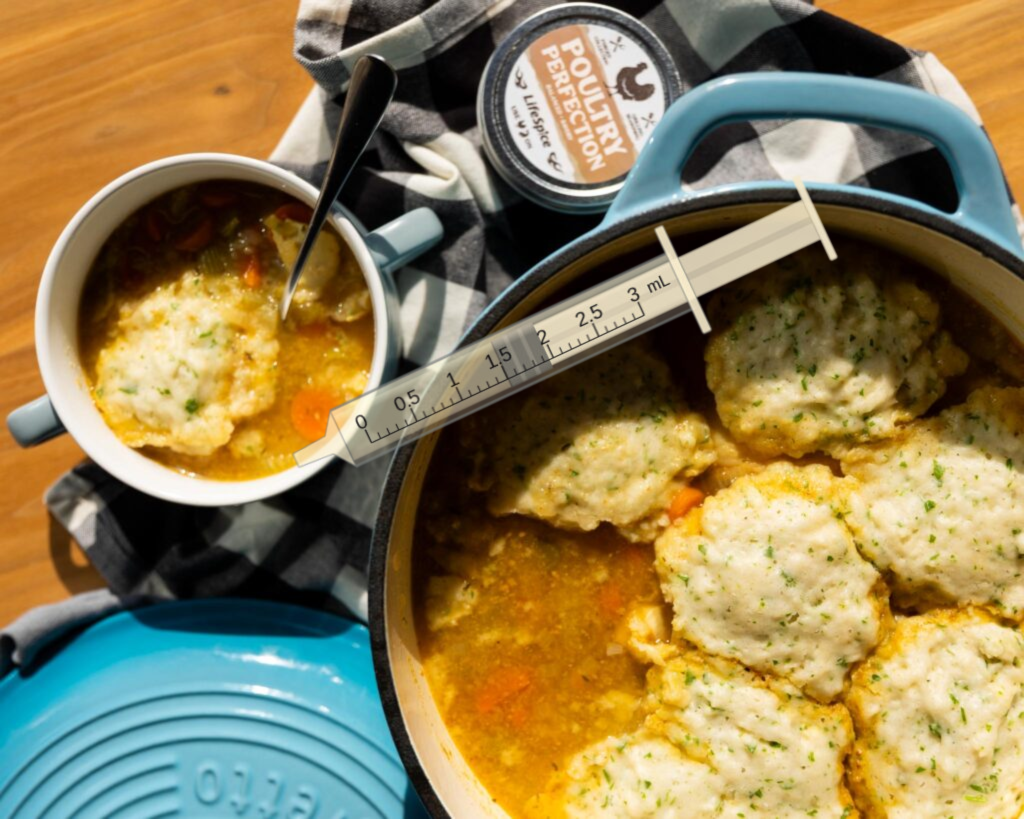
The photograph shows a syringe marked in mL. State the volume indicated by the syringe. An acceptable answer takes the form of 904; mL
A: 1.5; mL
